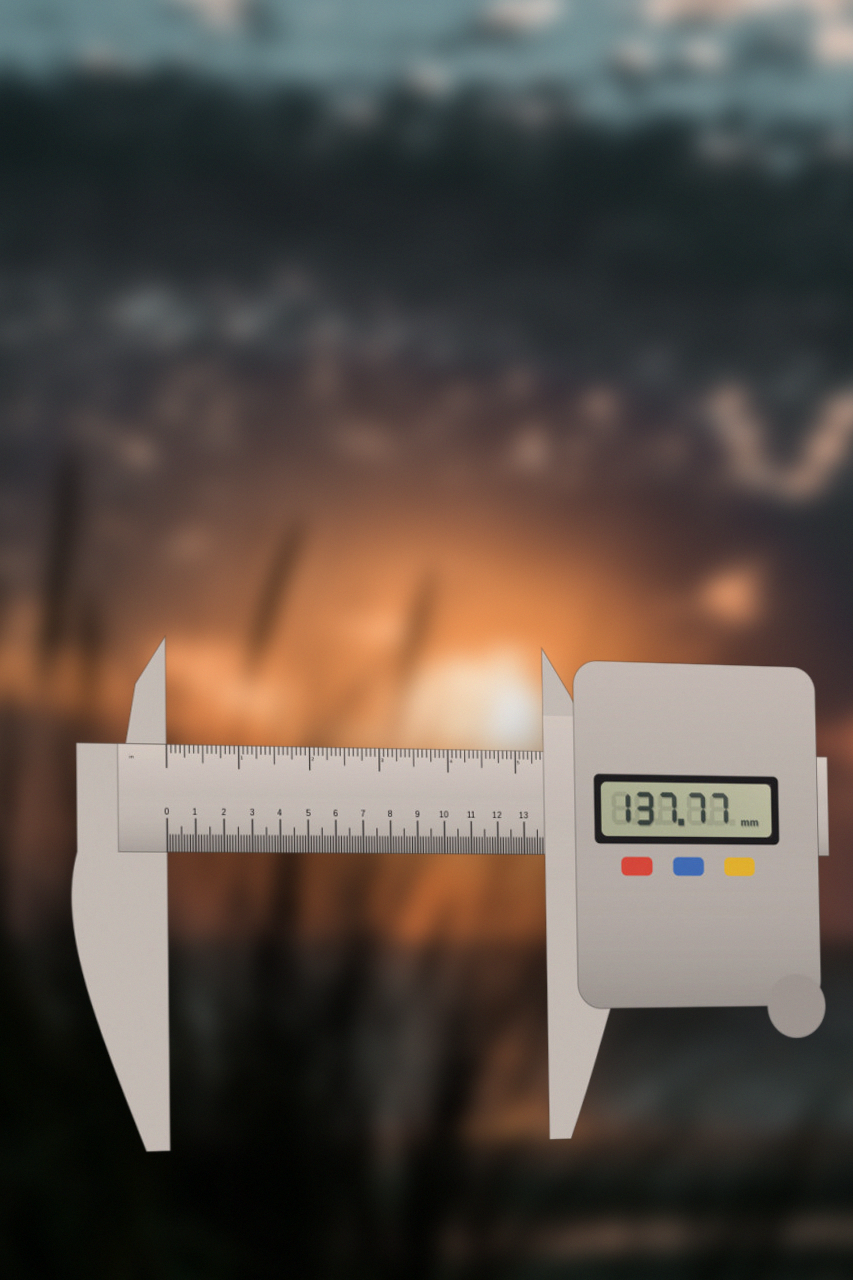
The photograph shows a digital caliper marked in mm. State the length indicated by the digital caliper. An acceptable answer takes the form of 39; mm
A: 137.77; mm
